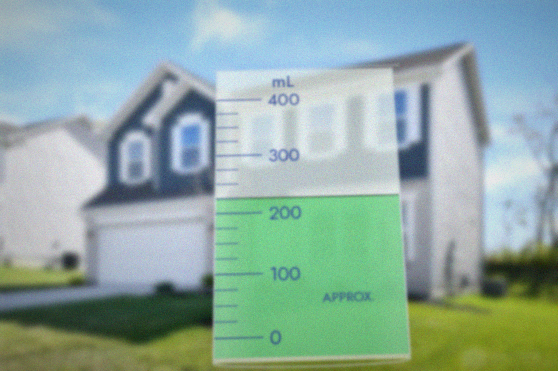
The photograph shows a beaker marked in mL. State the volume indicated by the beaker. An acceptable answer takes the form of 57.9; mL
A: 225; mL
